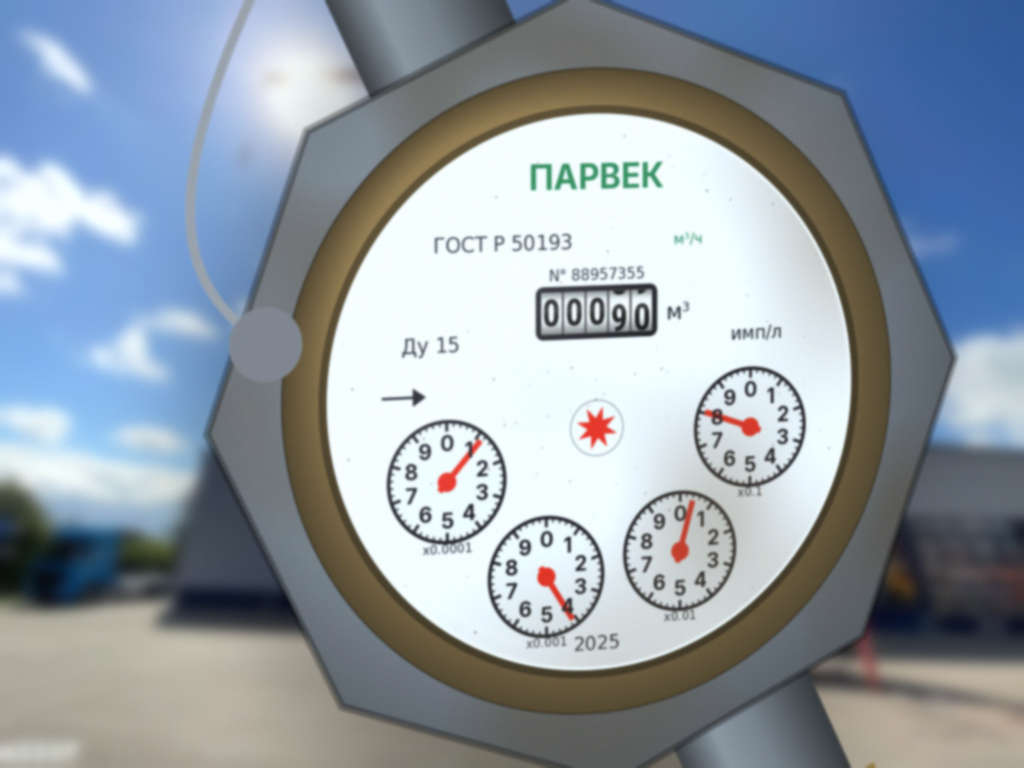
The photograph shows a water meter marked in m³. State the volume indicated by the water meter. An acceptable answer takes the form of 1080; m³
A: 89.8041; m³
